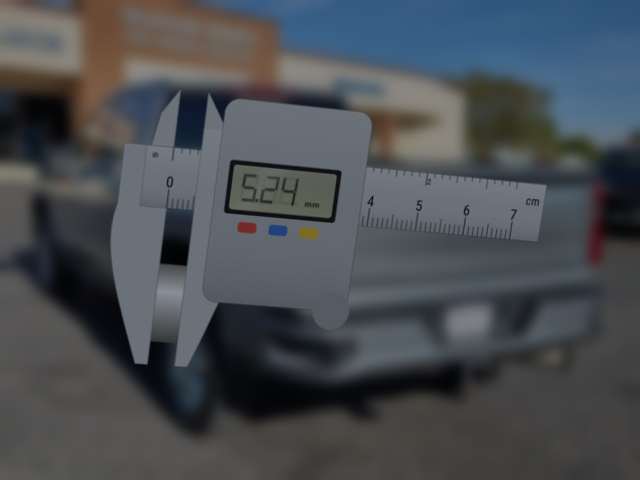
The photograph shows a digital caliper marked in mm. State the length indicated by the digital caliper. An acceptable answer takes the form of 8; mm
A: 5.24; mm
